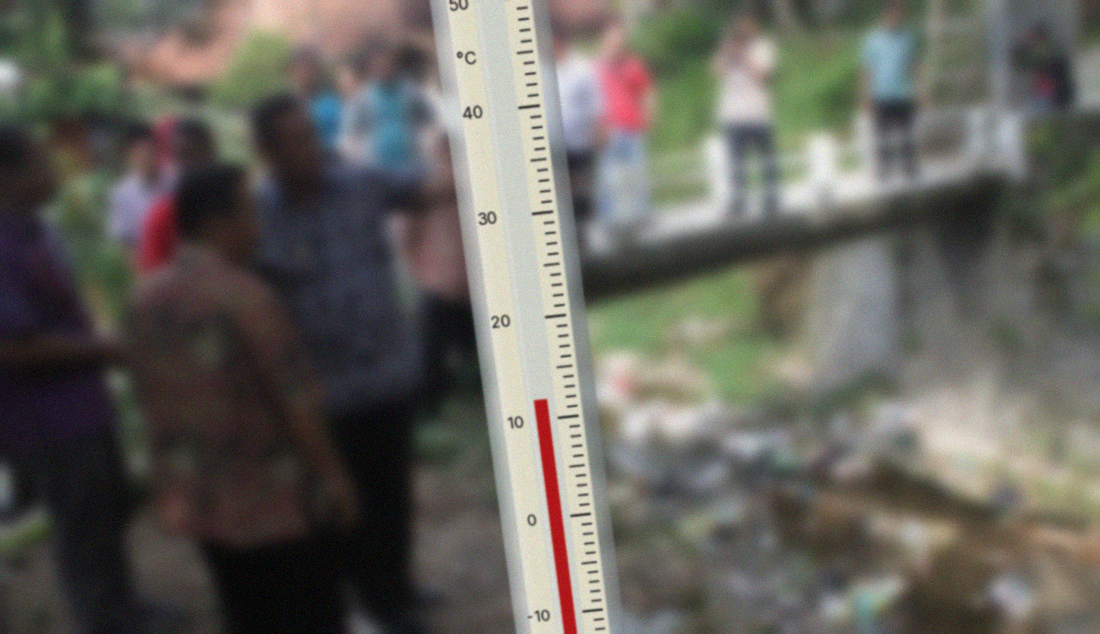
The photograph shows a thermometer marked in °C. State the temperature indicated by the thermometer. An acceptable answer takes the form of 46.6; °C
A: 12; °C
